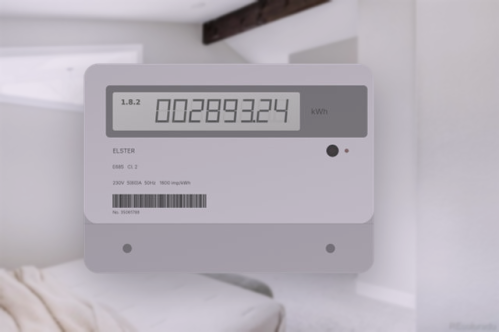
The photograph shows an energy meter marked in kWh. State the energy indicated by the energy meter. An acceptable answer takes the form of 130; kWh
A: 2893.24; kWh
